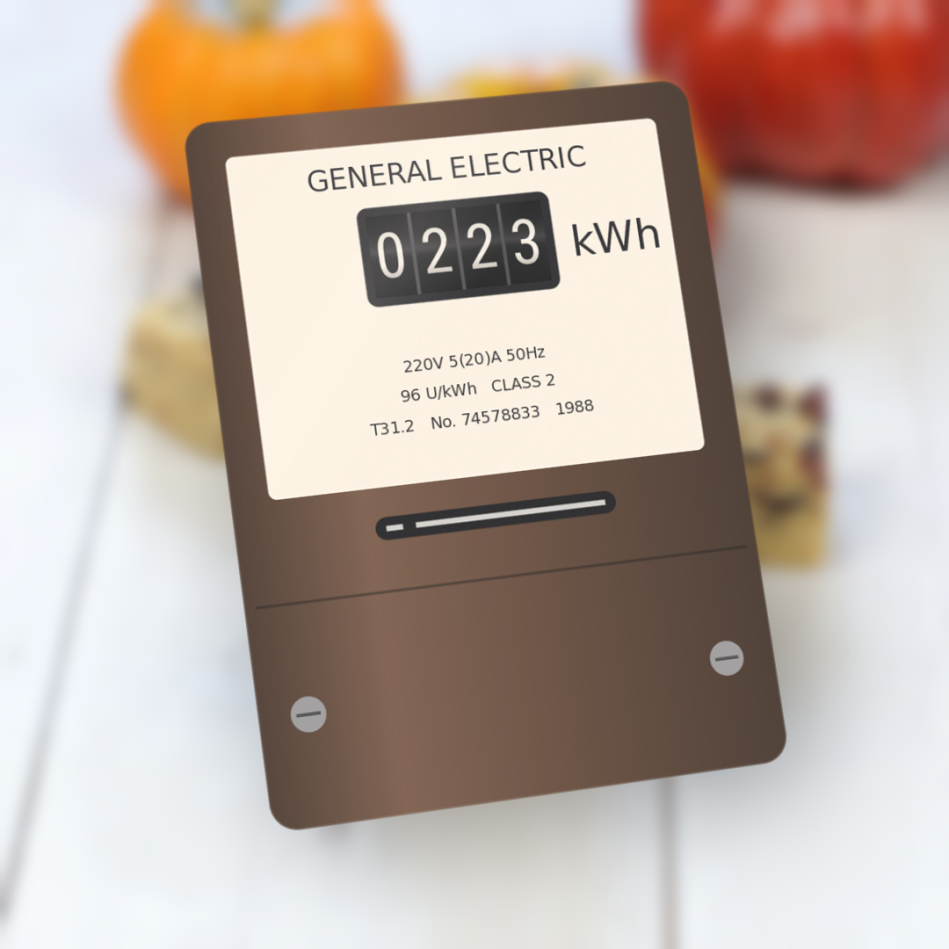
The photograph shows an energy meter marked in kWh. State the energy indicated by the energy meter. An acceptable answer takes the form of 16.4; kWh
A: 223; kWh
